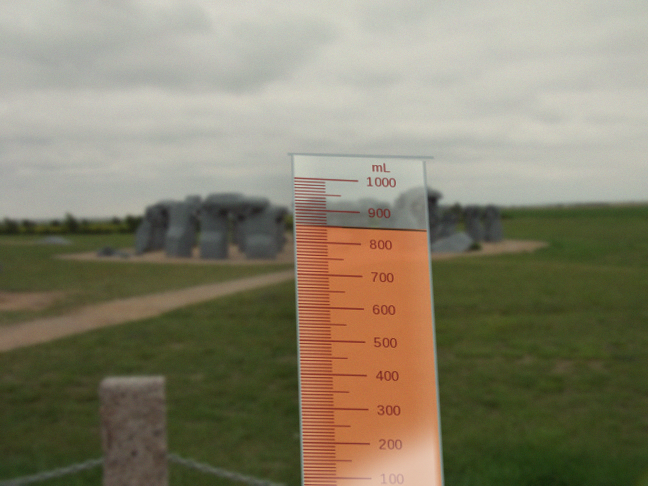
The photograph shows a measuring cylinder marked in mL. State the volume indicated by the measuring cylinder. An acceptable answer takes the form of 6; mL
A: 850; mL
